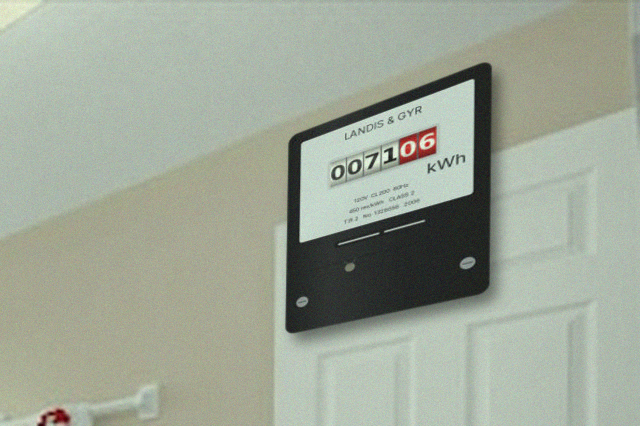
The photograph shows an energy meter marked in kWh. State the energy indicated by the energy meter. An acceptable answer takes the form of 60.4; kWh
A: 71.06; kWh
